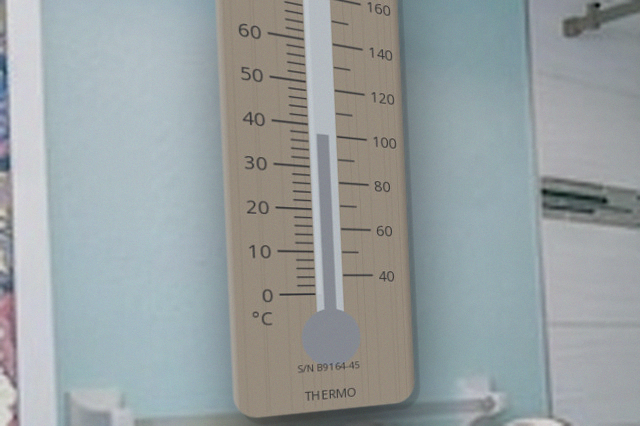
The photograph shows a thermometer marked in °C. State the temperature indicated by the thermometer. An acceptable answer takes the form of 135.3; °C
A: 38; °C
